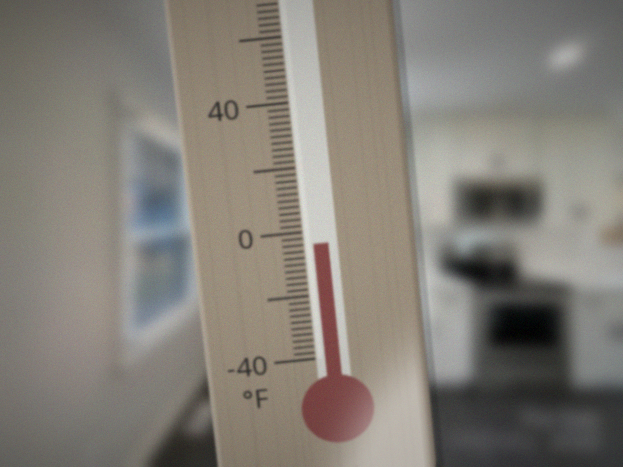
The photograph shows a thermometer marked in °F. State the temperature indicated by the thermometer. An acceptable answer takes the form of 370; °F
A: -4; °F
